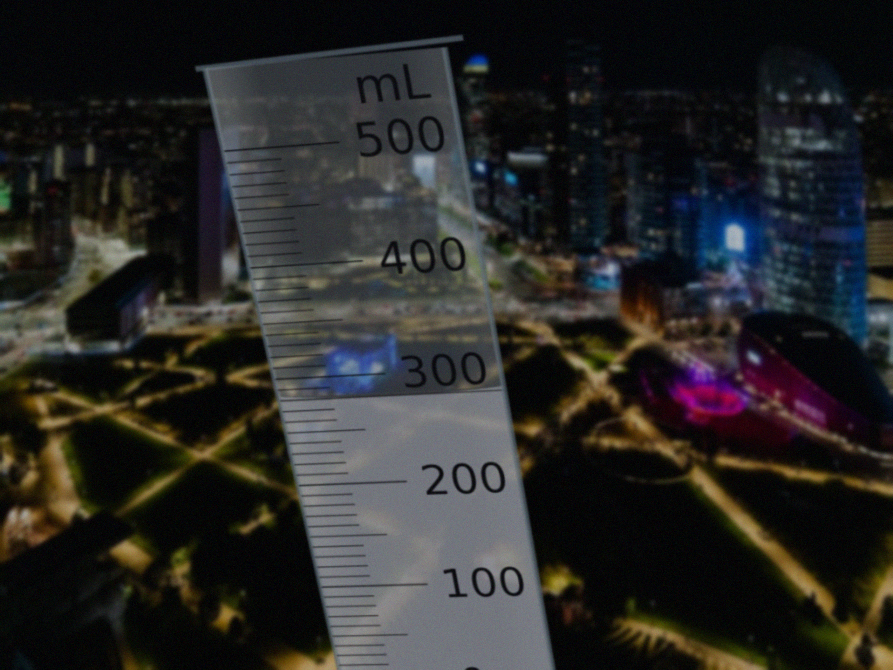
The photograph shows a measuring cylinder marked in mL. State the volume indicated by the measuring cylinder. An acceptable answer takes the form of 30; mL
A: 280; mL
